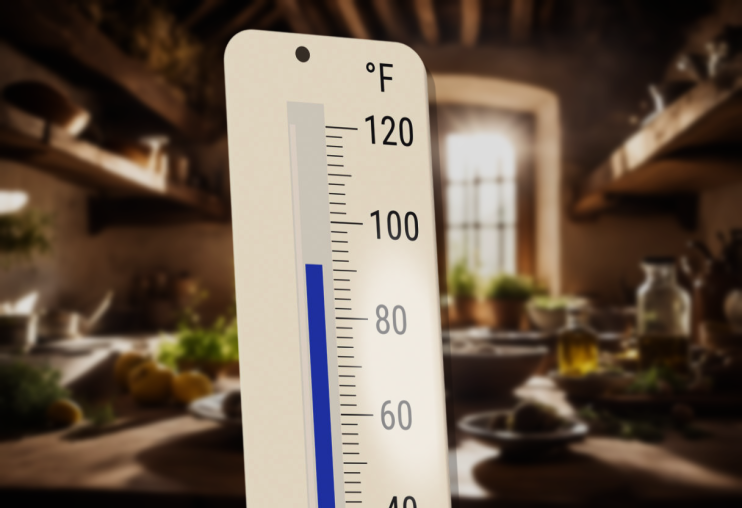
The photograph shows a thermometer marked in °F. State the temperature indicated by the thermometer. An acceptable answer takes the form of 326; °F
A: 91; °F
